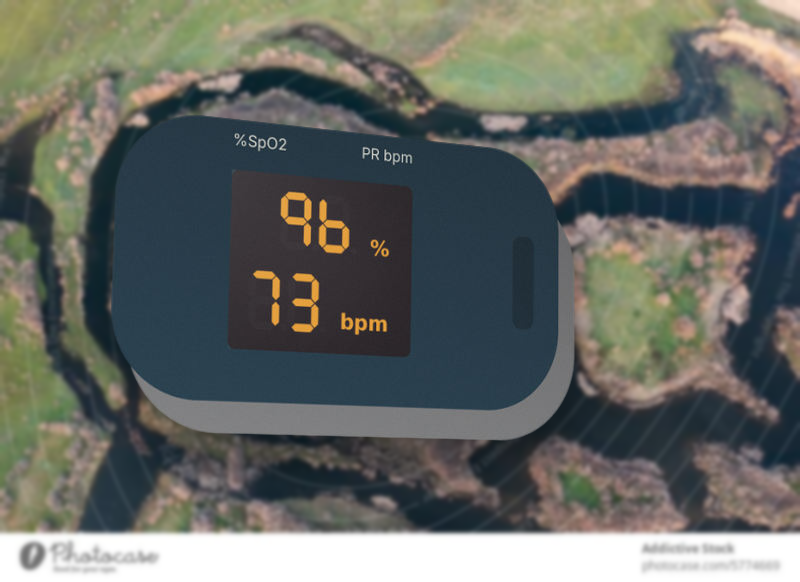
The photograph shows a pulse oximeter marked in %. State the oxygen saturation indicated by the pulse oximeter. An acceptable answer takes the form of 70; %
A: 96; %
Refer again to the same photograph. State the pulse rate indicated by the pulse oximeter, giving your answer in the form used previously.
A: 73; bpm
